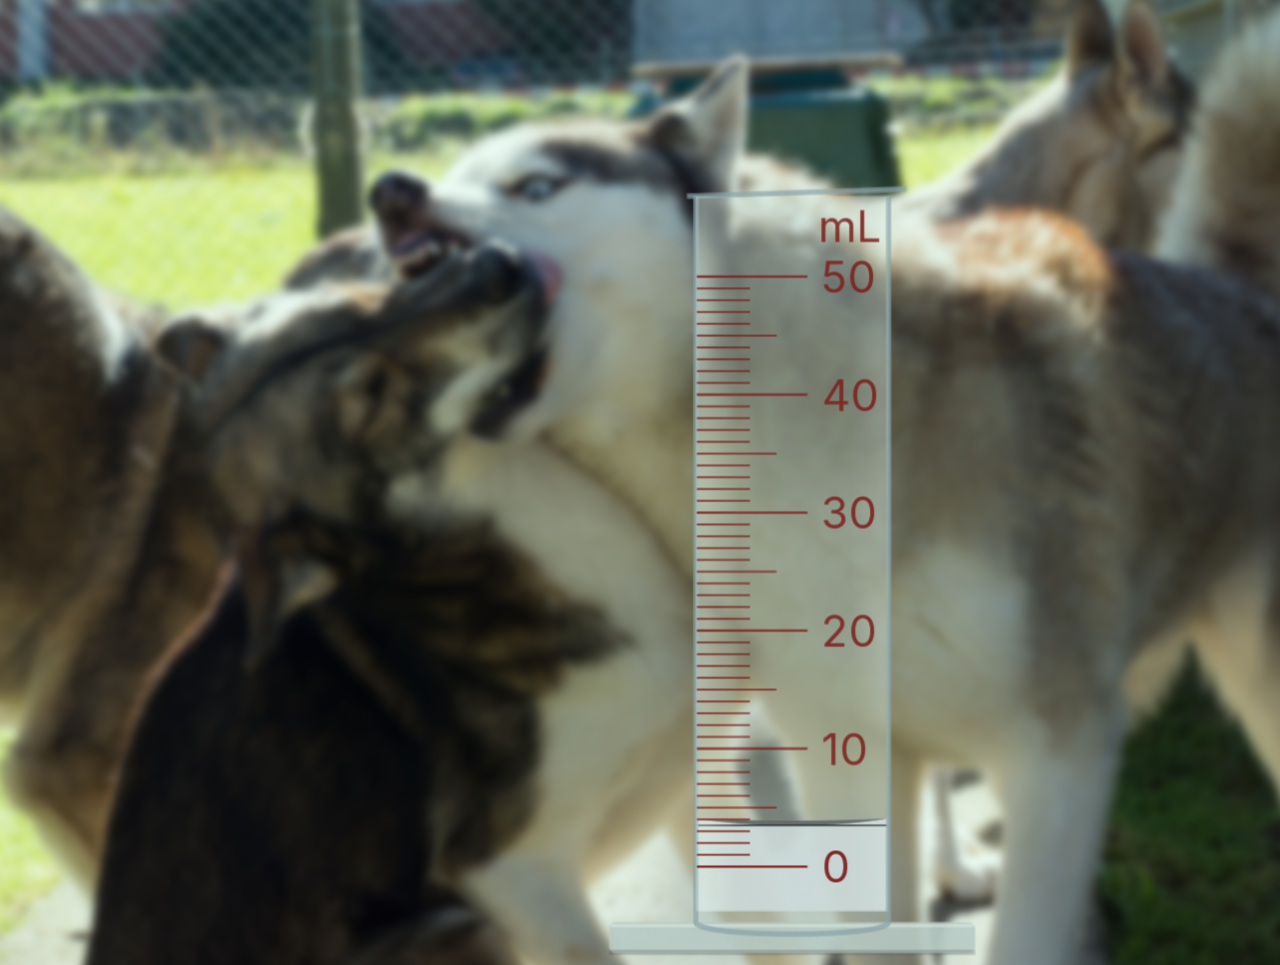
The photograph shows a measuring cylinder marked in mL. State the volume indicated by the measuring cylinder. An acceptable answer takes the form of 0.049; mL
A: 3.5; mL
